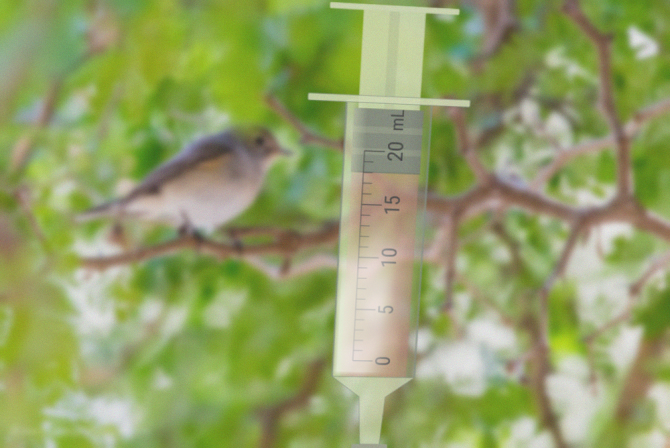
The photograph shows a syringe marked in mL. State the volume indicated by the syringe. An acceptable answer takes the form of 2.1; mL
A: 18; mL
